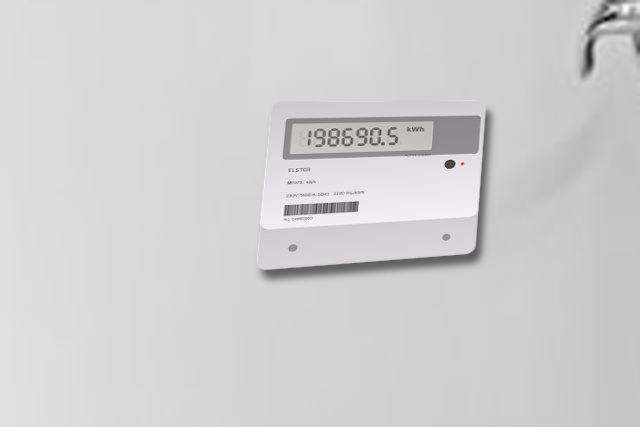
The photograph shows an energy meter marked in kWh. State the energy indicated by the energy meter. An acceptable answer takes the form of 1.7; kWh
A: 198690.5; kWh
